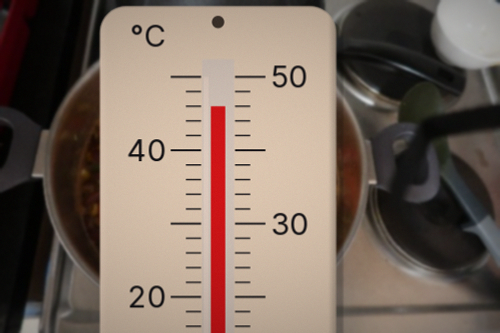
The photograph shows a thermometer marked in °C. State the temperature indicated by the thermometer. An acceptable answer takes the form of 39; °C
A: 46; °C
